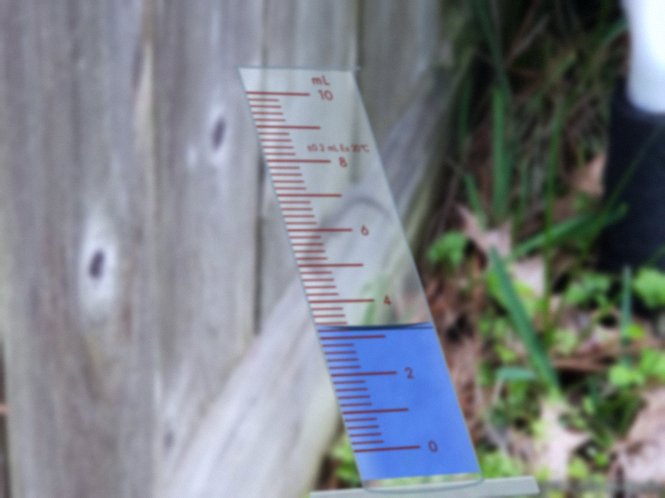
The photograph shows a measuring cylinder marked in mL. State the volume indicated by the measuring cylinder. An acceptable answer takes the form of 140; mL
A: 3.2; mL
